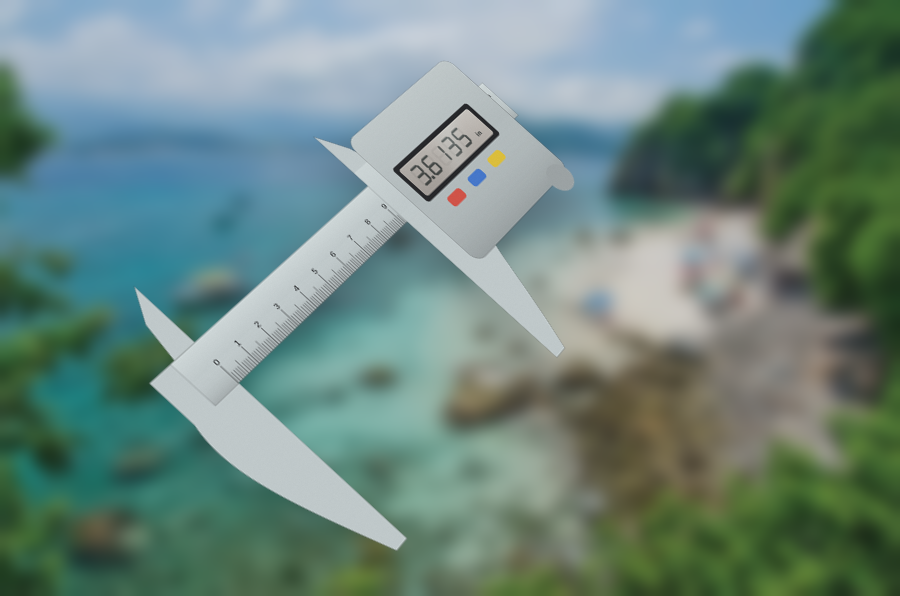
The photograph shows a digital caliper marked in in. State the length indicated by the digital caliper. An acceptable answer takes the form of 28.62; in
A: 3.6135; in
